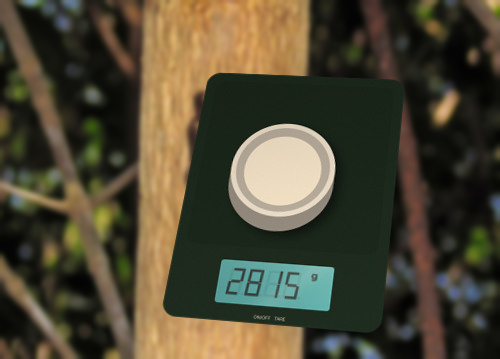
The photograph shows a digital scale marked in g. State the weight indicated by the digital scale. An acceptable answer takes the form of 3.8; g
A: 2815; g
